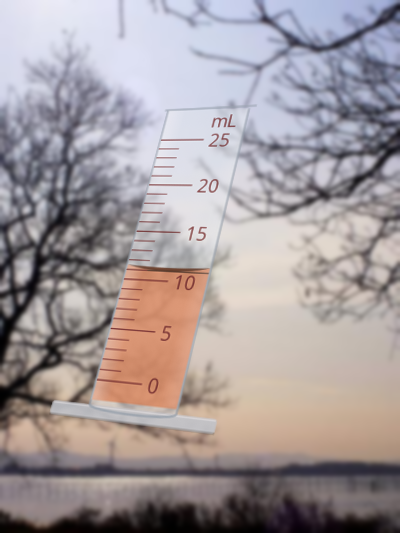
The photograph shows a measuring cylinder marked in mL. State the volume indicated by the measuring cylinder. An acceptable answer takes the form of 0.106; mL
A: 11; mL
